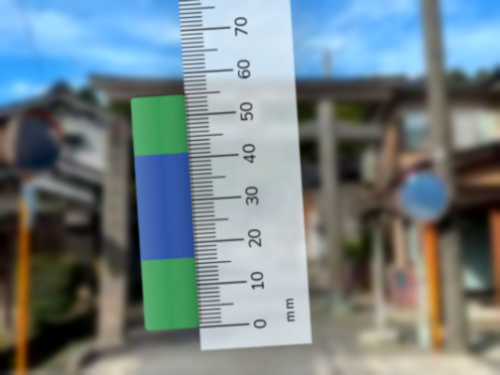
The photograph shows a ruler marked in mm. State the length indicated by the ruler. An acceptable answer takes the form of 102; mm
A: 55; mm
